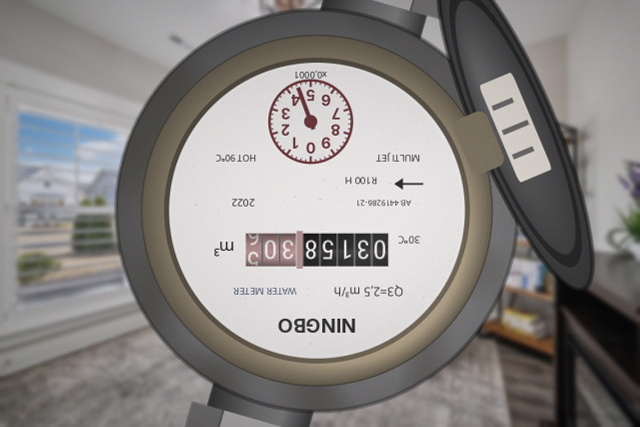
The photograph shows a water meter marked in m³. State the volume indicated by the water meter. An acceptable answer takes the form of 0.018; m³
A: 3158.3054; m³
